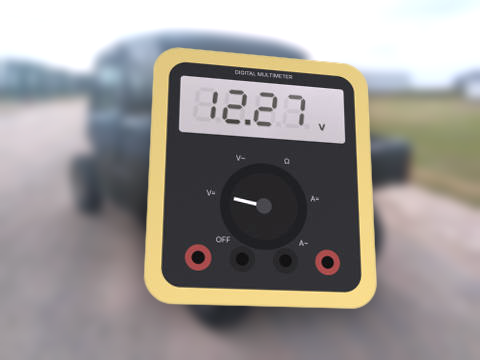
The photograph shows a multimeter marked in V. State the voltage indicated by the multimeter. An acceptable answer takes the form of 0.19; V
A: 12.27; V
